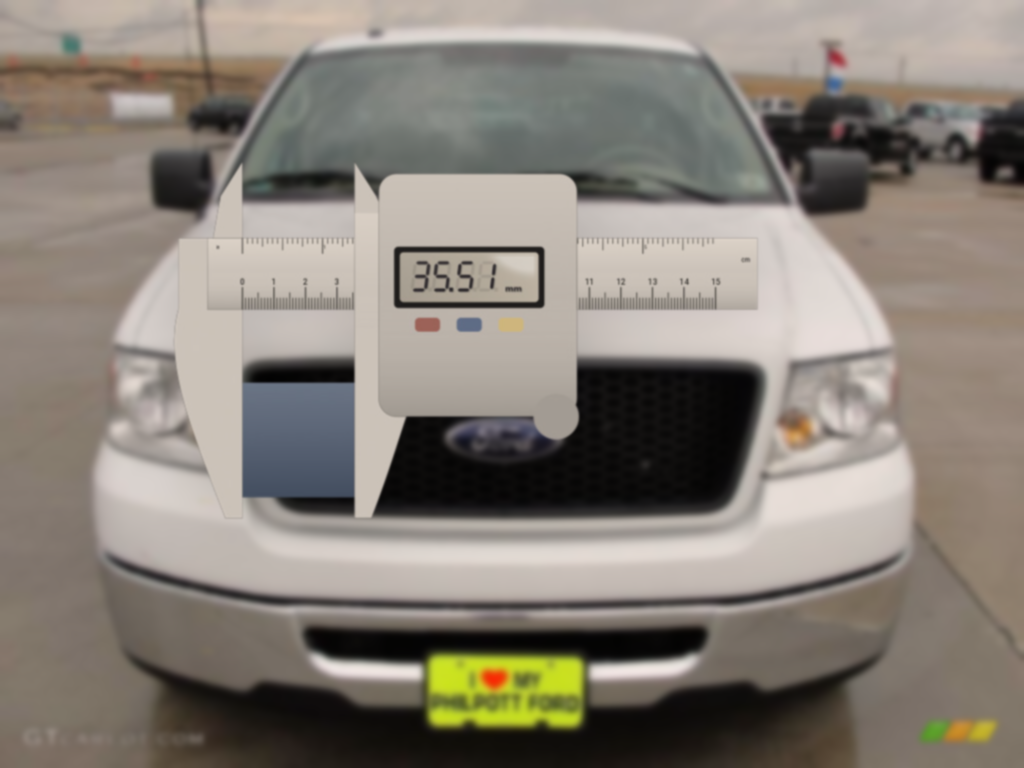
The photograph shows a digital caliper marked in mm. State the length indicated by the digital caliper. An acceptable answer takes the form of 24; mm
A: 35.51; mm
